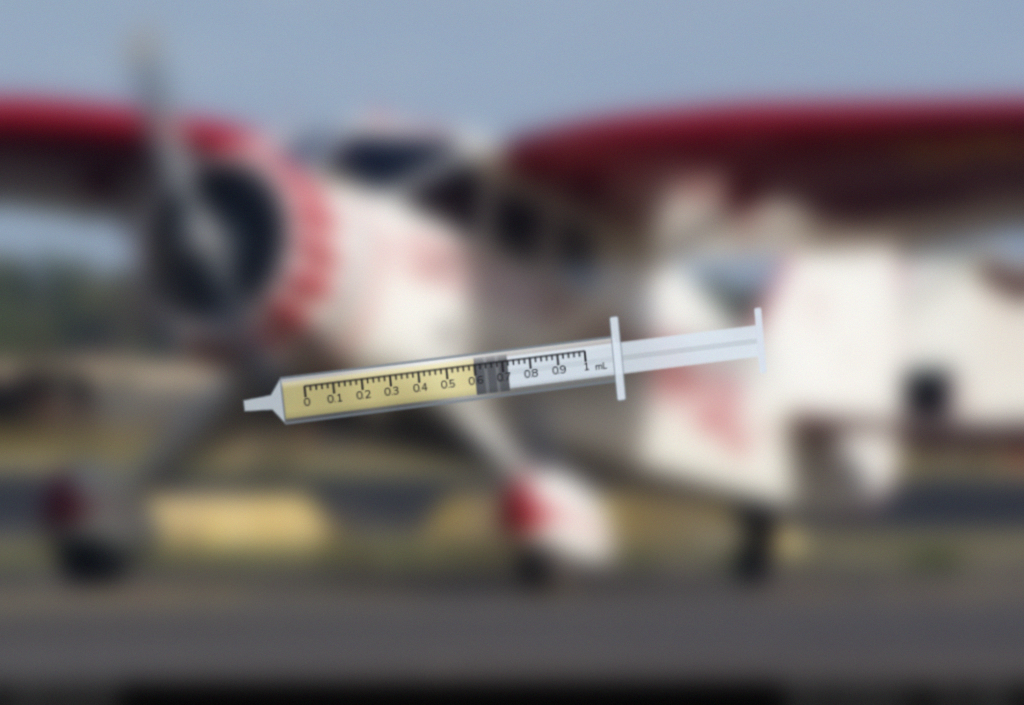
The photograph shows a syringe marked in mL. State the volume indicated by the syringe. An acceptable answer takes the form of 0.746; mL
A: 0.6; mL
